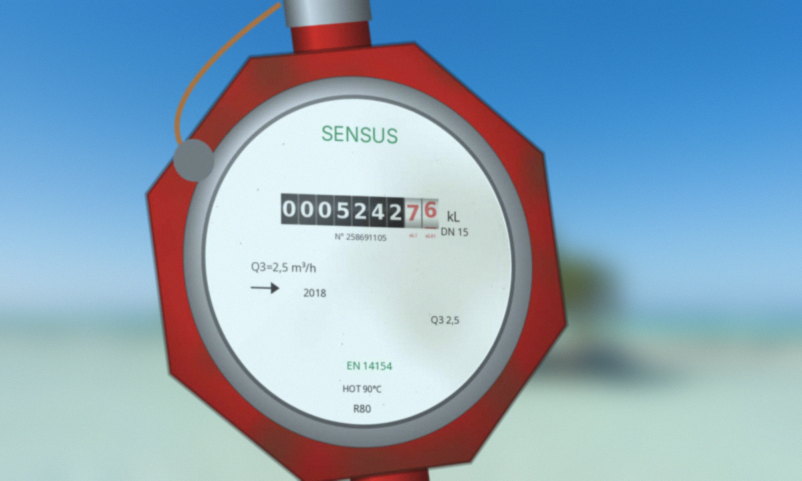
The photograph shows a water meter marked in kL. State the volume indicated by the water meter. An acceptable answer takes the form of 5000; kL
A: 5242.76; kL
